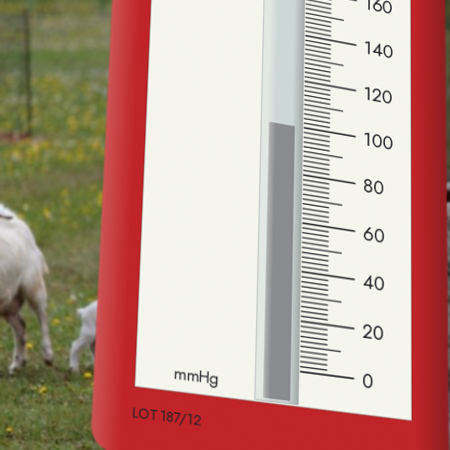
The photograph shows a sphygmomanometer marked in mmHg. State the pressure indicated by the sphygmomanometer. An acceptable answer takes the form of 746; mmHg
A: 100; mmHg
